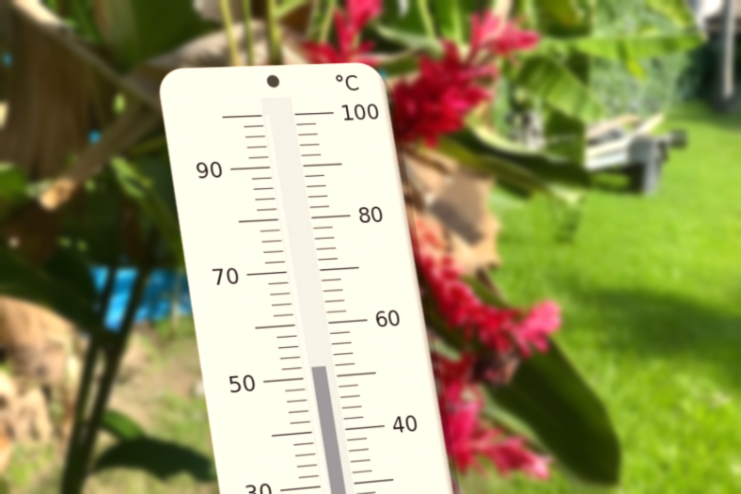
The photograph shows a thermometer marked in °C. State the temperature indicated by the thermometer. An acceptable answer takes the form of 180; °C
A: 52; °C
